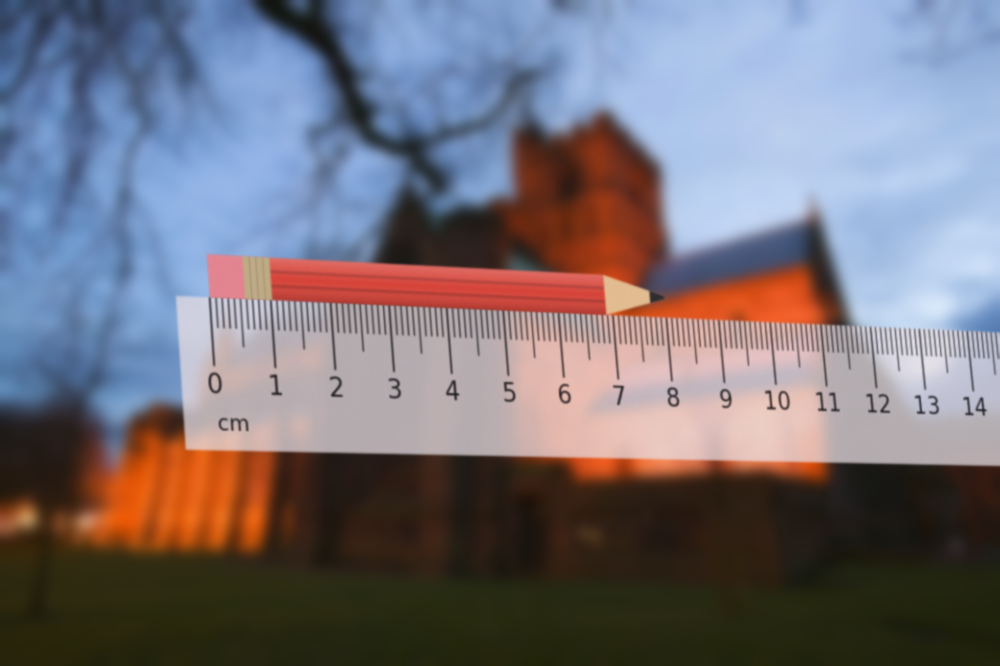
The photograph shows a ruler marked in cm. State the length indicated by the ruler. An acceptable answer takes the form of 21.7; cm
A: 8; cm
